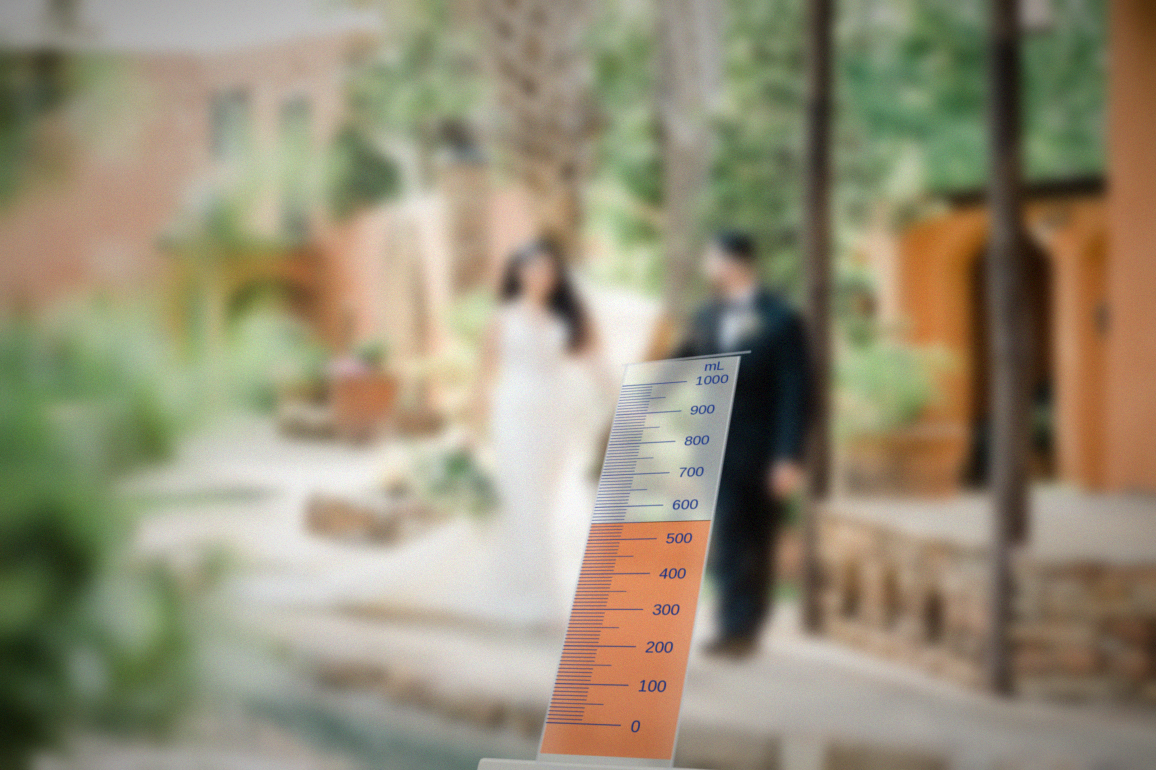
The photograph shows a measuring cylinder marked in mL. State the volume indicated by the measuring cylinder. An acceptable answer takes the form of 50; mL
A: 550; mL
